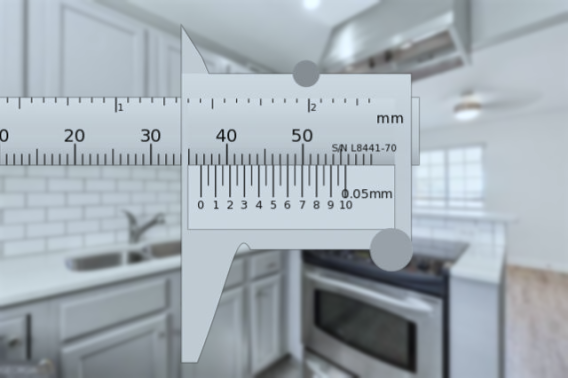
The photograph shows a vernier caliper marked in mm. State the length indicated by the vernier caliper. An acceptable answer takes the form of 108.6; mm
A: 36.6; mm
